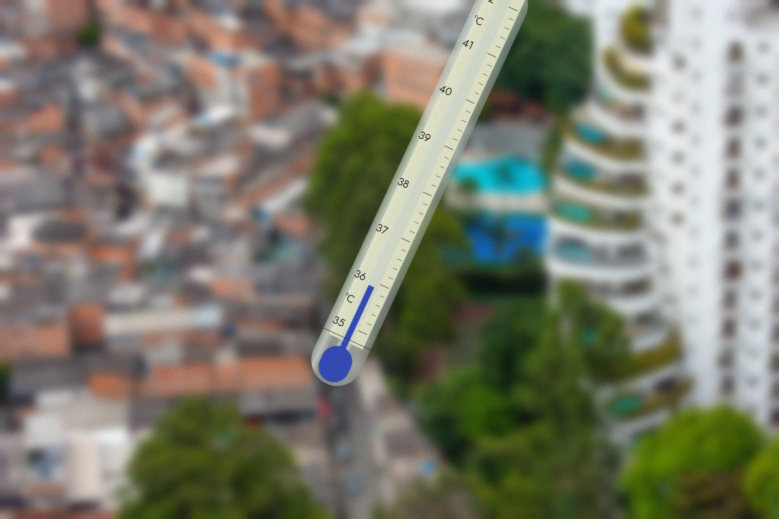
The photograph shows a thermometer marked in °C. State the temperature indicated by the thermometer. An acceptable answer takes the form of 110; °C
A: 35.9; °C
